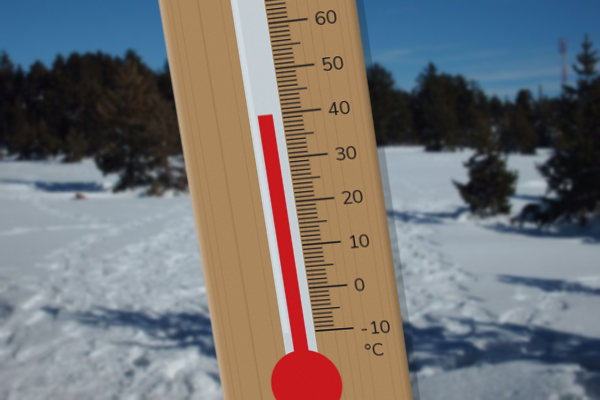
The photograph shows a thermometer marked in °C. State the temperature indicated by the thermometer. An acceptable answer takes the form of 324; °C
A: 40; °C
